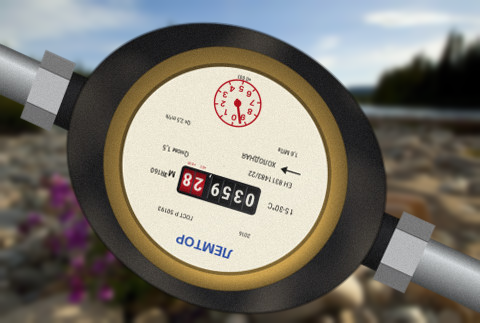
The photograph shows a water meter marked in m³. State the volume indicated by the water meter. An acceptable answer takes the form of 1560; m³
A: 359.279; m³
